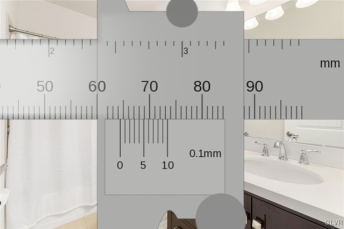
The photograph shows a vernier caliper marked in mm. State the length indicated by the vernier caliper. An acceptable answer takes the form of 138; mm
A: 64.4; mm
